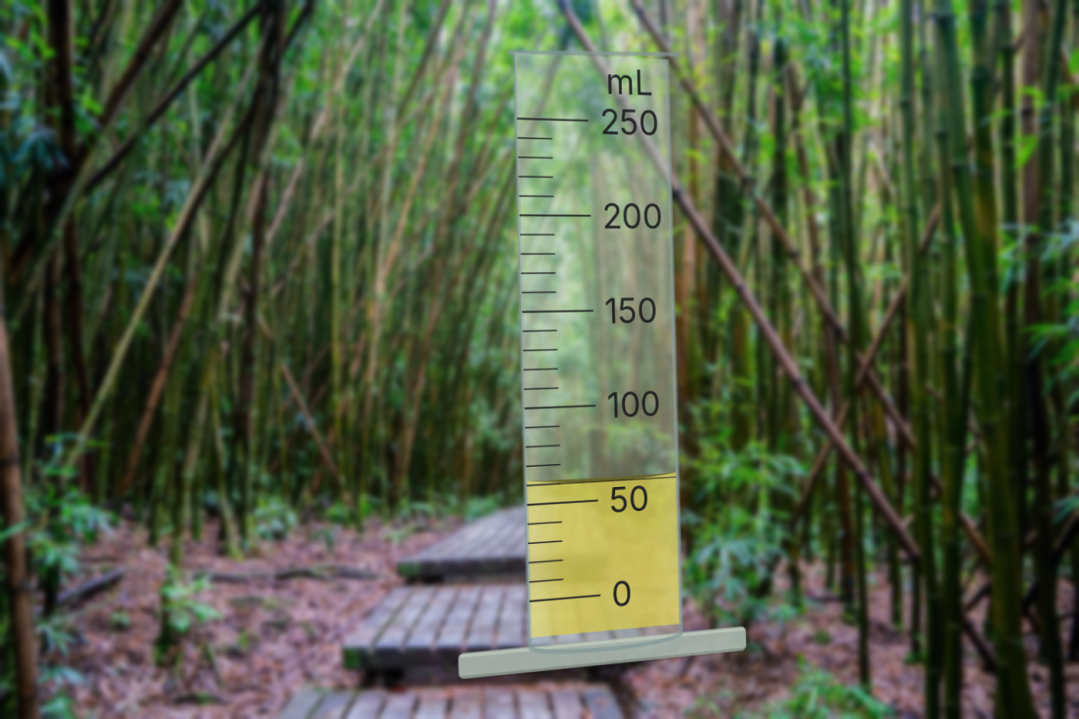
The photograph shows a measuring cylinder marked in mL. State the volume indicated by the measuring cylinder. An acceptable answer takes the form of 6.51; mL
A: 60; mL
